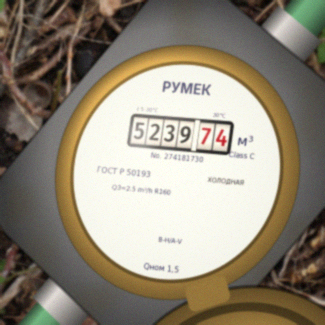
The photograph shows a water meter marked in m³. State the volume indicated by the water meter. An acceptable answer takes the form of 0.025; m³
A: 5239.74; m³
